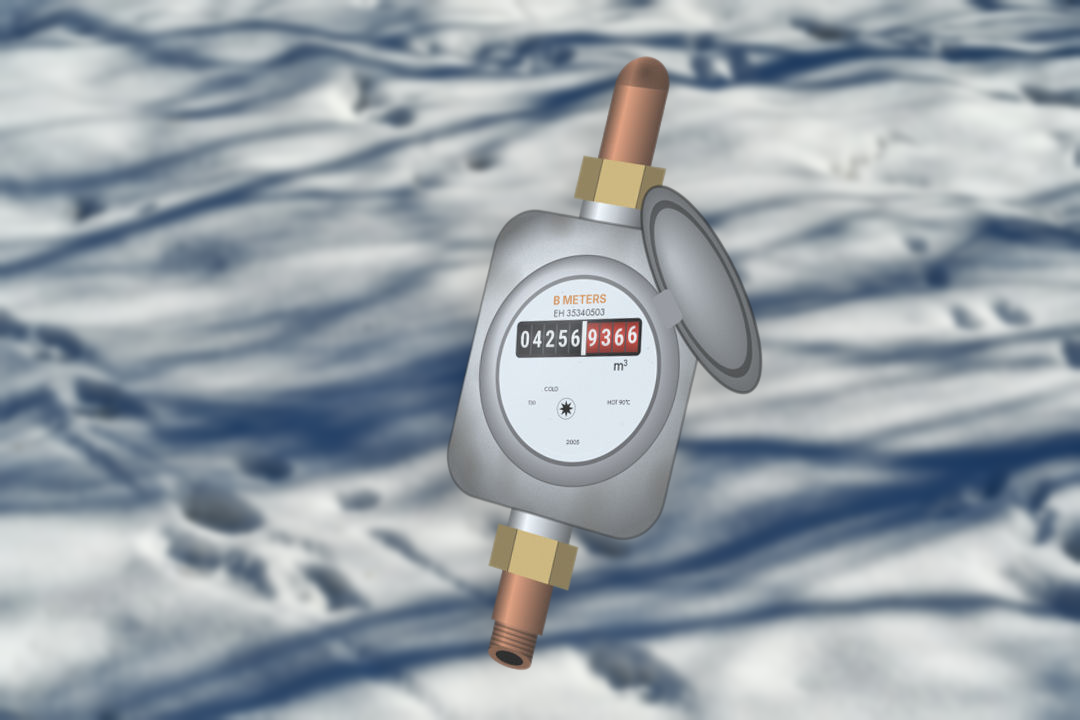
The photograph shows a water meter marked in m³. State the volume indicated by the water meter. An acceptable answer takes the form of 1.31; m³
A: 4256.9366; m³
